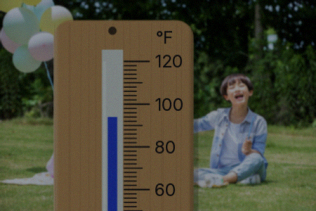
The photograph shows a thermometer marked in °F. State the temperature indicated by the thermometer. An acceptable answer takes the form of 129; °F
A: 94; °F
